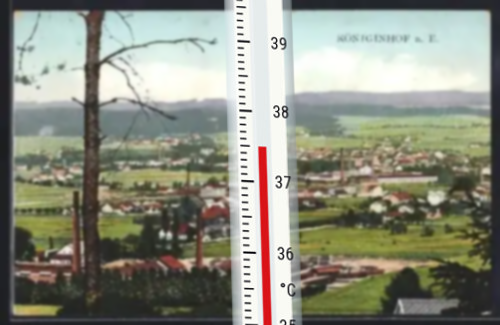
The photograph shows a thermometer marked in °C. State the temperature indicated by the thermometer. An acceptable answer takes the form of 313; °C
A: 37.5; °C
